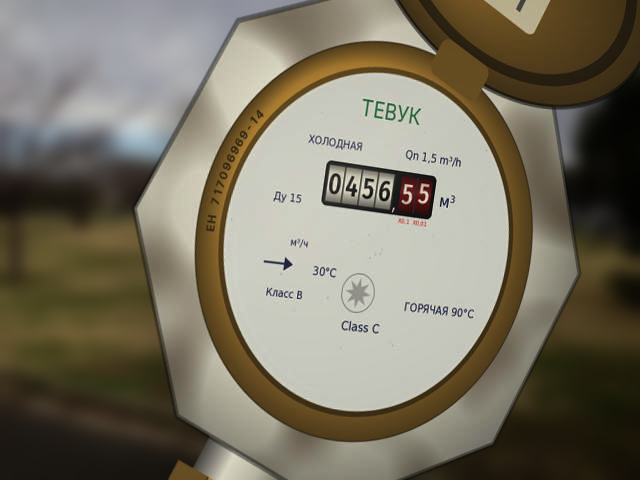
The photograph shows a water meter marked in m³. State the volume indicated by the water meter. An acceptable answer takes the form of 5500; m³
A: 456.55; m³
